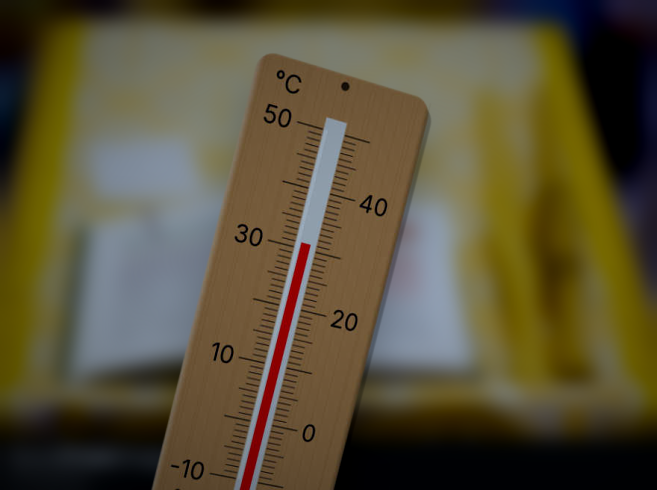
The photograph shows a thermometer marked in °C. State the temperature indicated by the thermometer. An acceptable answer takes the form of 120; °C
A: 31; °C
